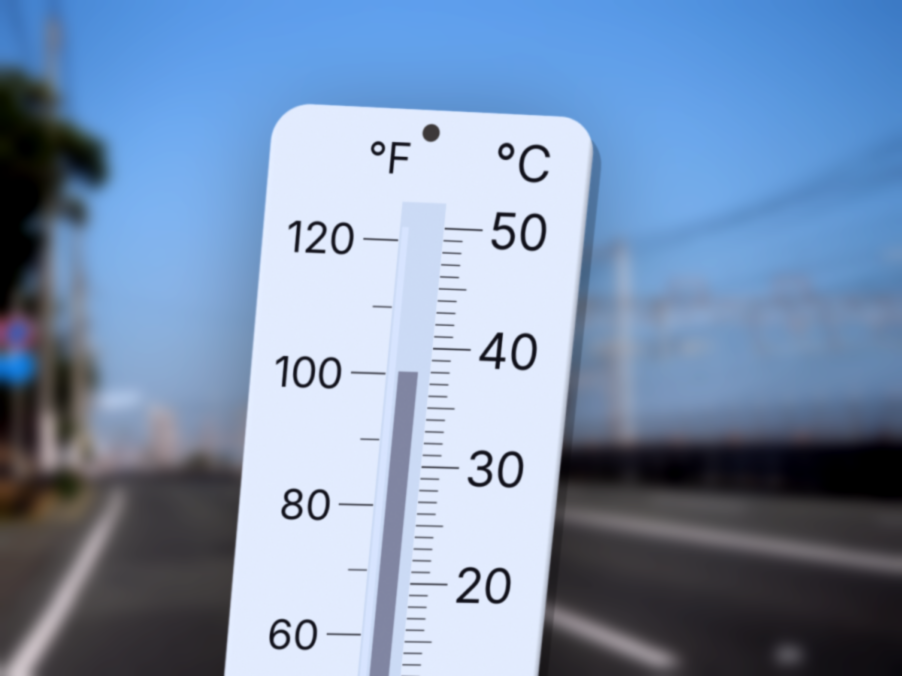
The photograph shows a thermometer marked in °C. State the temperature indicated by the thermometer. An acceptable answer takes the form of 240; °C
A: 38; °C
